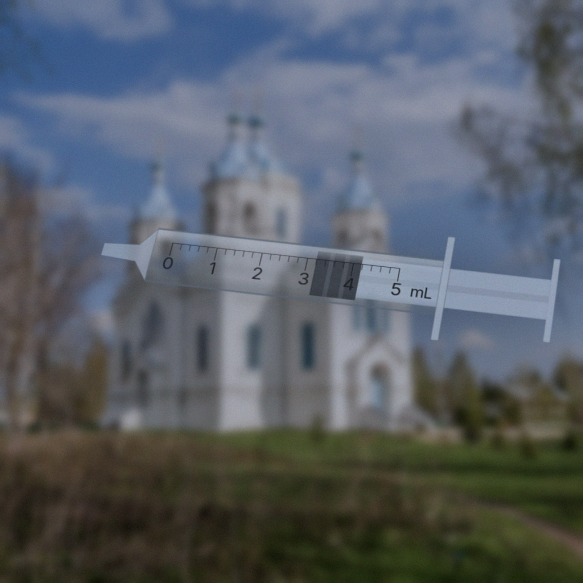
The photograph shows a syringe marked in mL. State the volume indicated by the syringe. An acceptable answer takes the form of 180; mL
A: 3.2; mL
